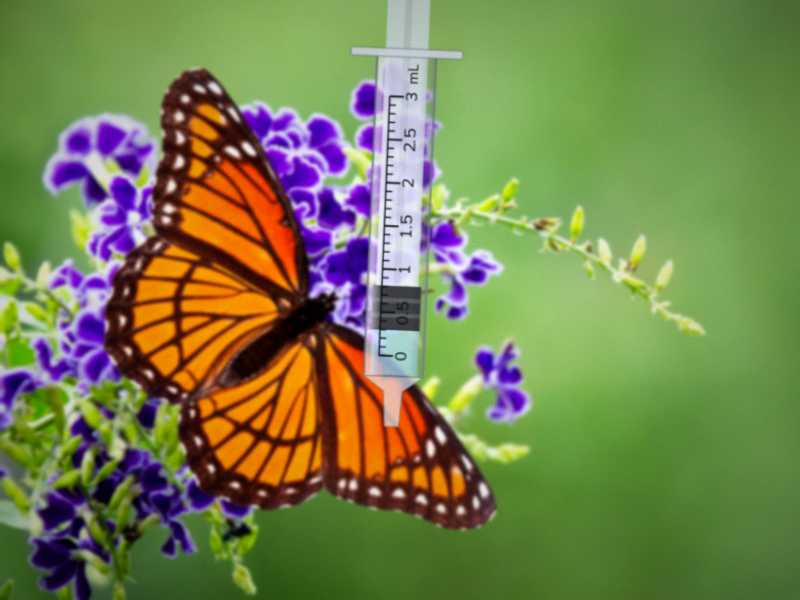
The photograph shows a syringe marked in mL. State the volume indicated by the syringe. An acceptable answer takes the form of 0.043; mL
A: 0.3; mL
